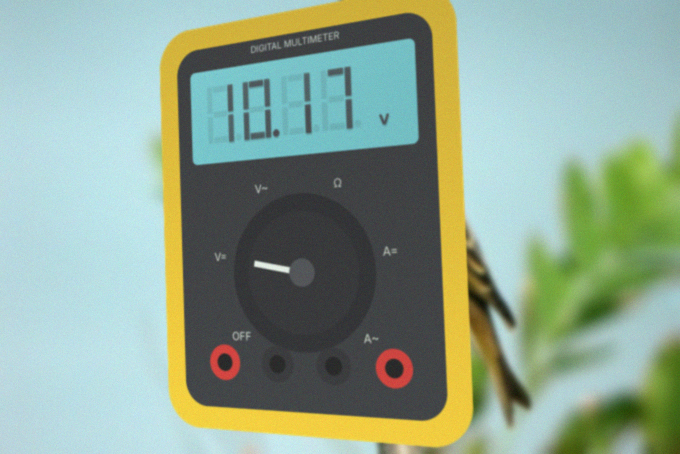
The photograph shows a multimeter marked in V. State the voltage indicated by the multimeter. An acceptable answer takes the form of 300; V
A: 10.17; V
